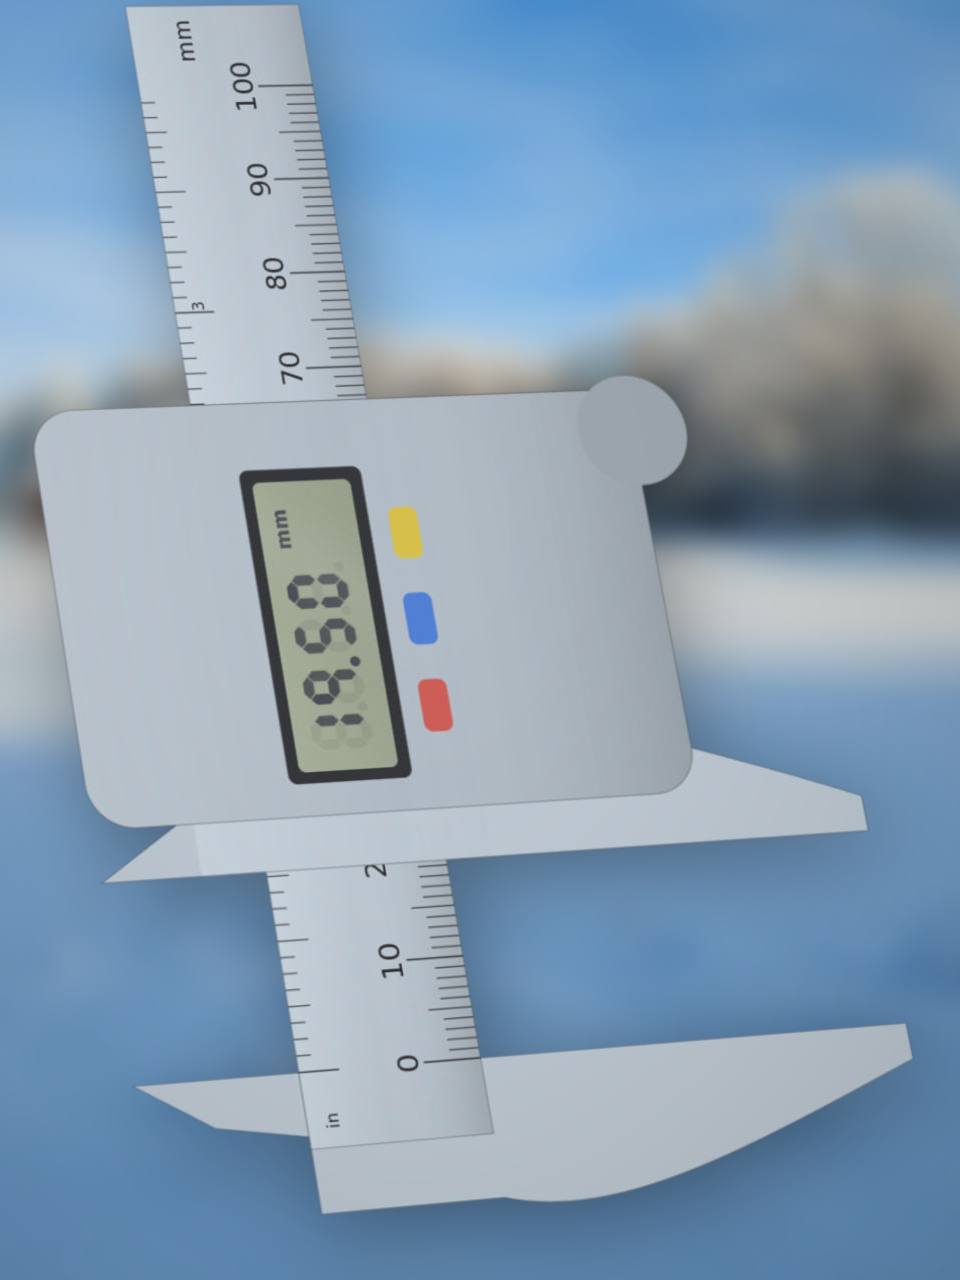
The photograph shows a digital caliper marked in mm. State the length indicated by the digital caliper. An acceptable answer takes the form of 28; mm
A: 19.50; mm
